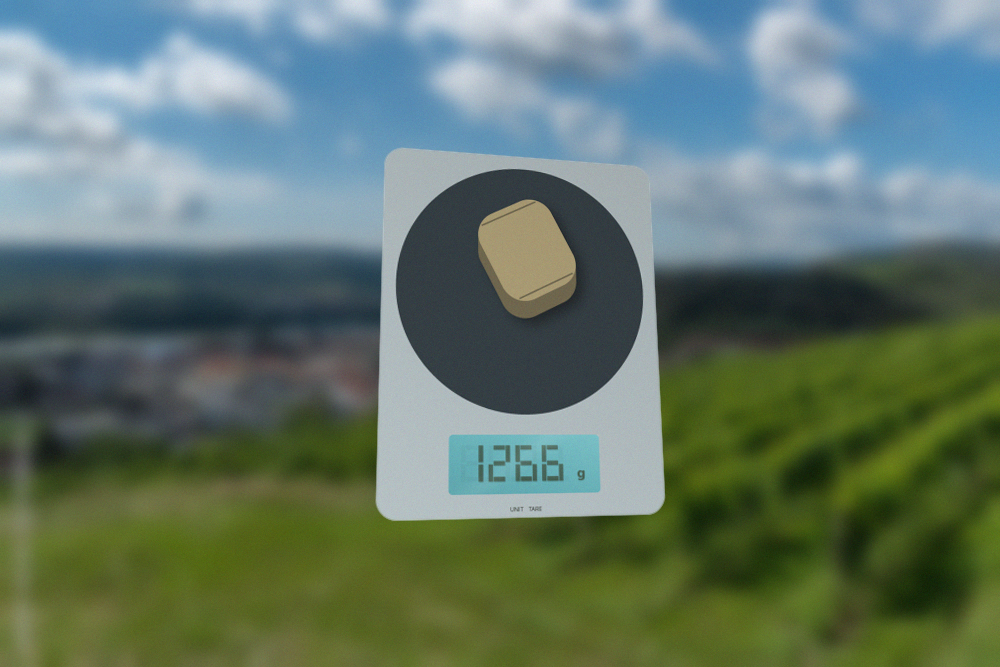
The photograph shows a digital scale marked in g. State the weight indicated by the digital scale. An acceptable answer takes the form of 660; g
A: 1266; g
